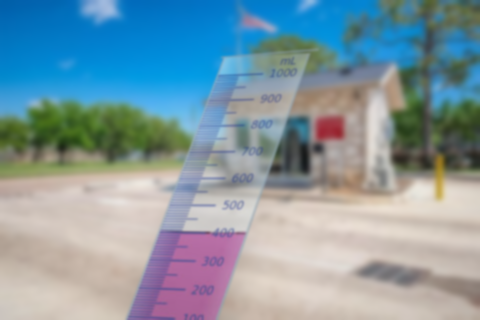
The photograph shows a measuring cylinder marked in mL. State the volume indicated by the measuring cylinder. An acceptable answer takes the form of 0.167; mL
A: 400; mL
